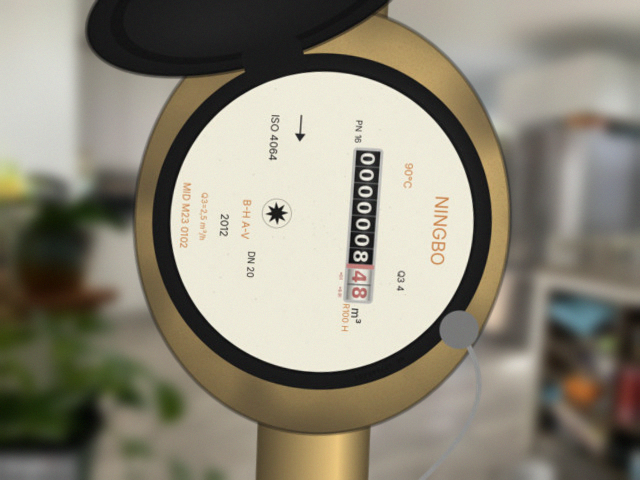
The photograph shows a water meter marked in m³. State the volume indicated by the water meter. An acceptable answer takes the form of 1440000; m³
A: 8.48; m³
